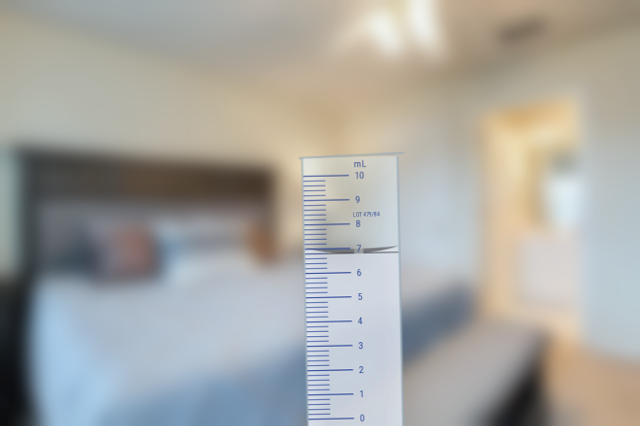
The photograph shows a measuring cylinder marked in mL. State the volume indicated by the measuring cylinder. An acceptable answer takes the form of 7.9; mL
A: 6.8; mL
